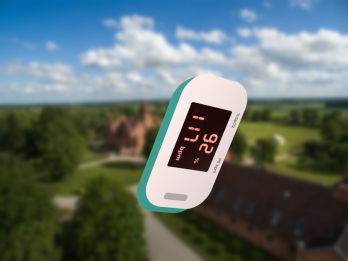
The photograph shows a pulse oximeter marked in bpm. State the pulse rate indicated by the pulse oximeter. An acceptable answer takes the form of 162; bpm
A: 117; bpm
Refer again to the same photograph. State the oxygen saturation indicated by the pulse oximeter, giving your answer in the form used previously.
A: 92; %
